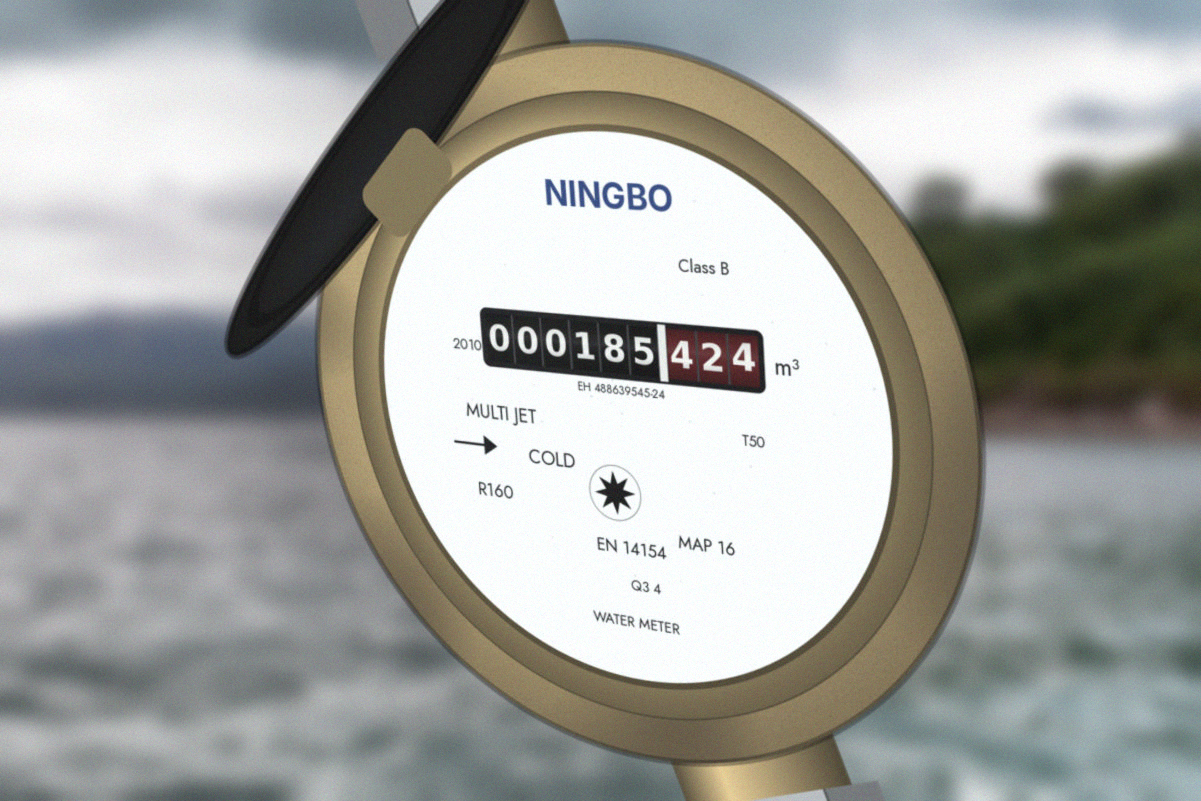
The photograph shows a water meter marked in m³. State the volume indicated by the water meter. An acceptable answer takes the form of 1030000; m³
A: 185.424; m³
